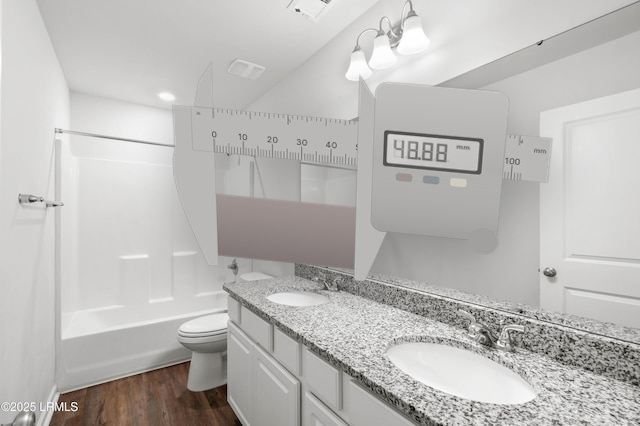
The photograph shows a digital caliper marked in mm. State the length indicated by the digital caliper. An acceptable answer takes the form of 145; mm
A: 48.88; mm
